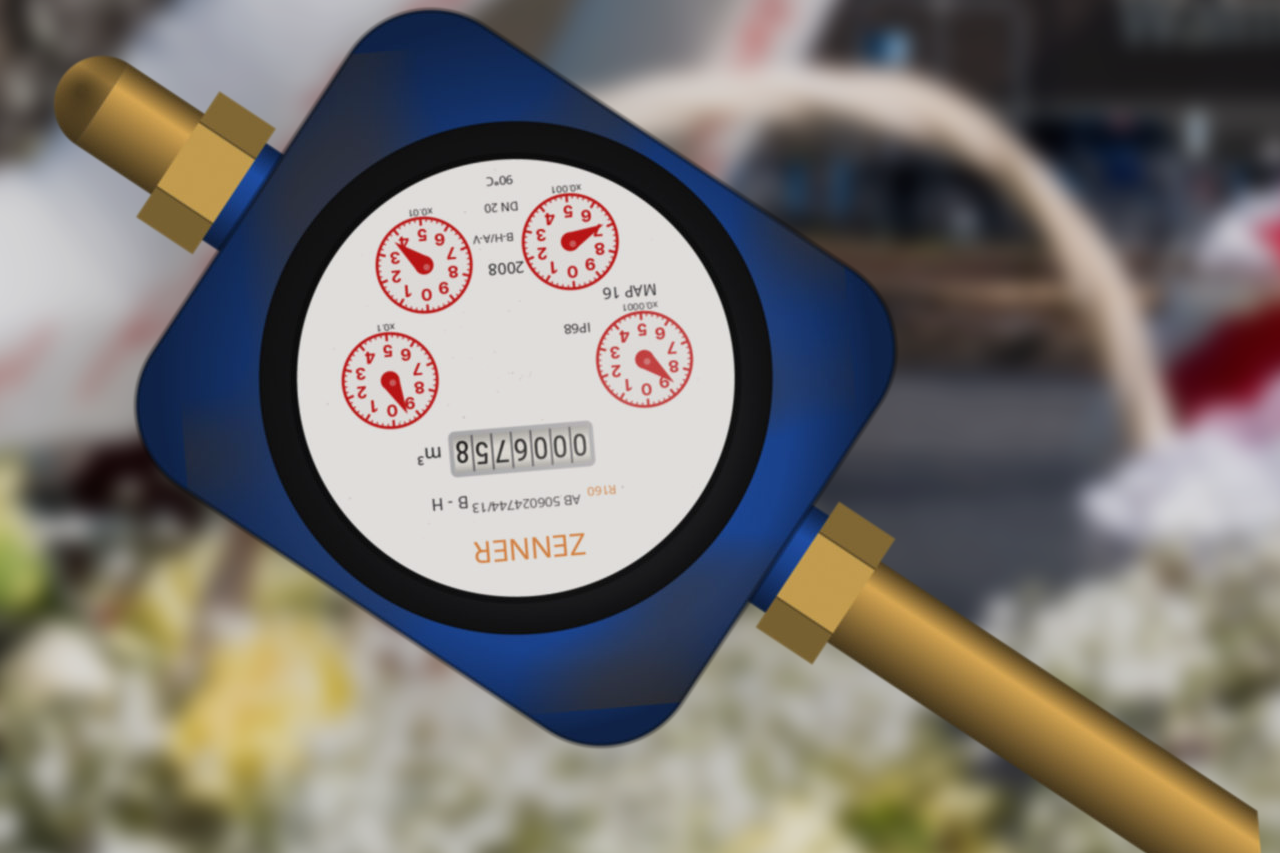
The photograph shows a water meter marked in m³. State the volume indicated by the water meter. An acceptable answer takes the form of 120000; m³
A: 6757.9368; m³
